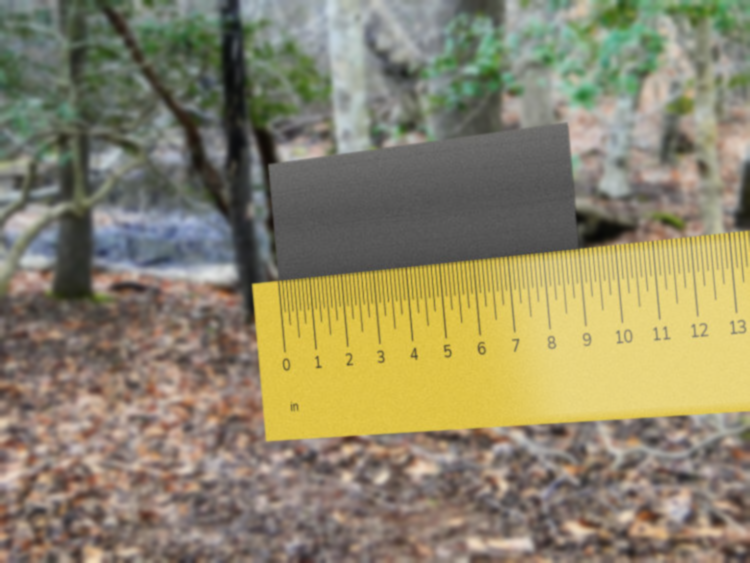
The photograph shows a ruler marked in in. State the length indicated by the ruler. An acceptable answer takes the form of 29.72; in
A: 9; in
